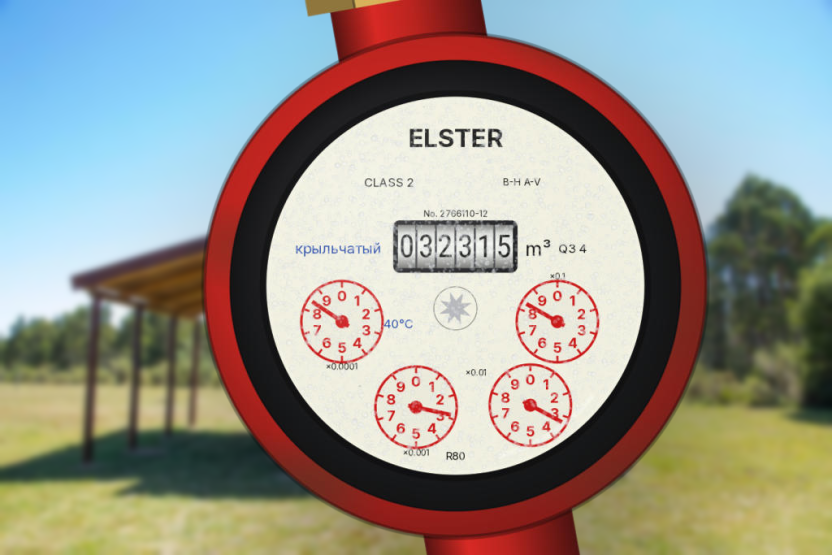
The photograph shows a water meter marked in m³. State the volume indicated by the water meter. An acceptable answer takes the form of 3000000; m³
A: 32315.8328; m³
